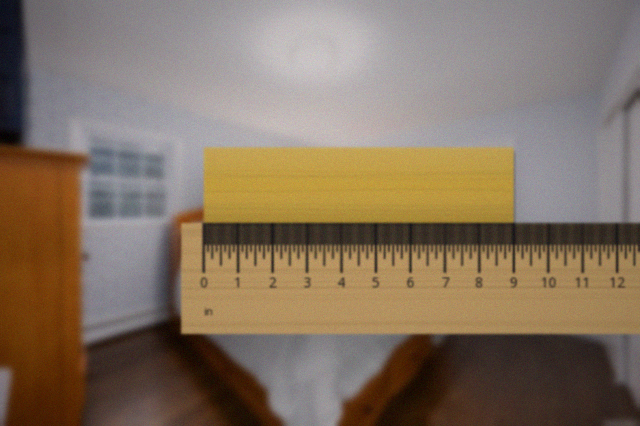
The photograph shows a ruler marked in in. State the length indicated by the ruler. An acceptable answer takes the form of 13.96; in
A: 9; in
